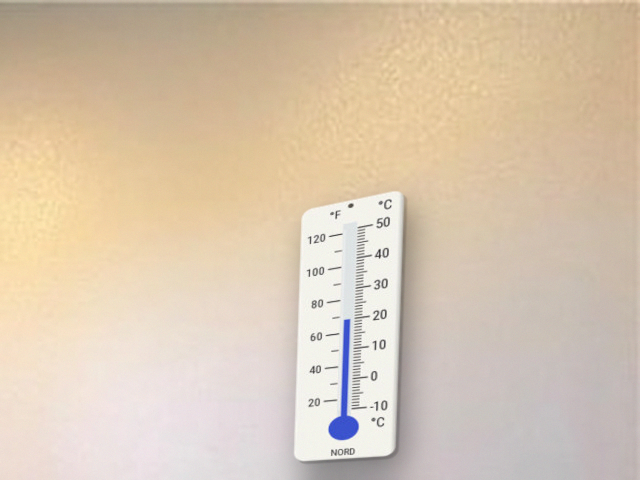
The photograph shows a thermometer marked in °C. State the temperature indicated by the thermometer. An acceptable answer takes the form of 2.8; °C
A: 20; °C
